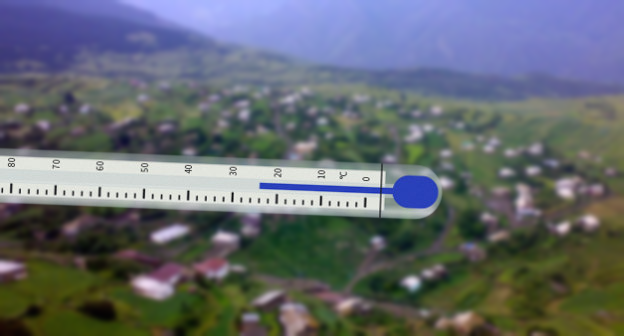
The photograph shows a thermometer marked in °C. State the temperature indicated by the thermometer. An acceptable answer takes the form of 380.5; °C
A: 24; °C
